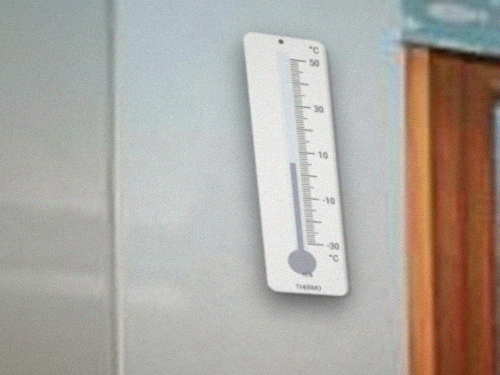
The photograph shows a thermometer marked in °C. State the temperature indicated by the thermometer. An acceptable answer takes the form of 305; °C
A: 5; °C
